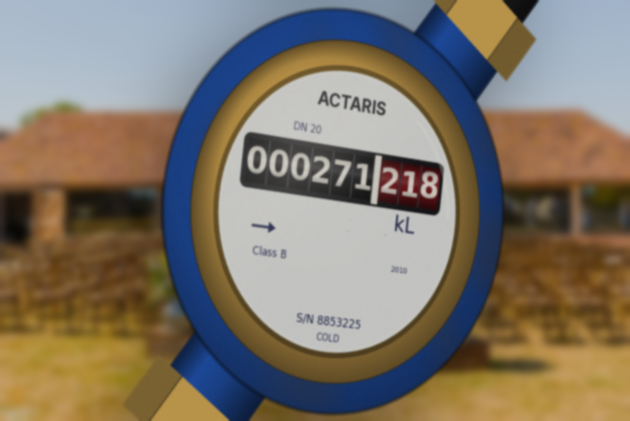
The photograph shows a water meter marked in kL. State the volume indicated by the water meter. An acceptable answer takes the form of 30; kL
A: 271.218; kL
